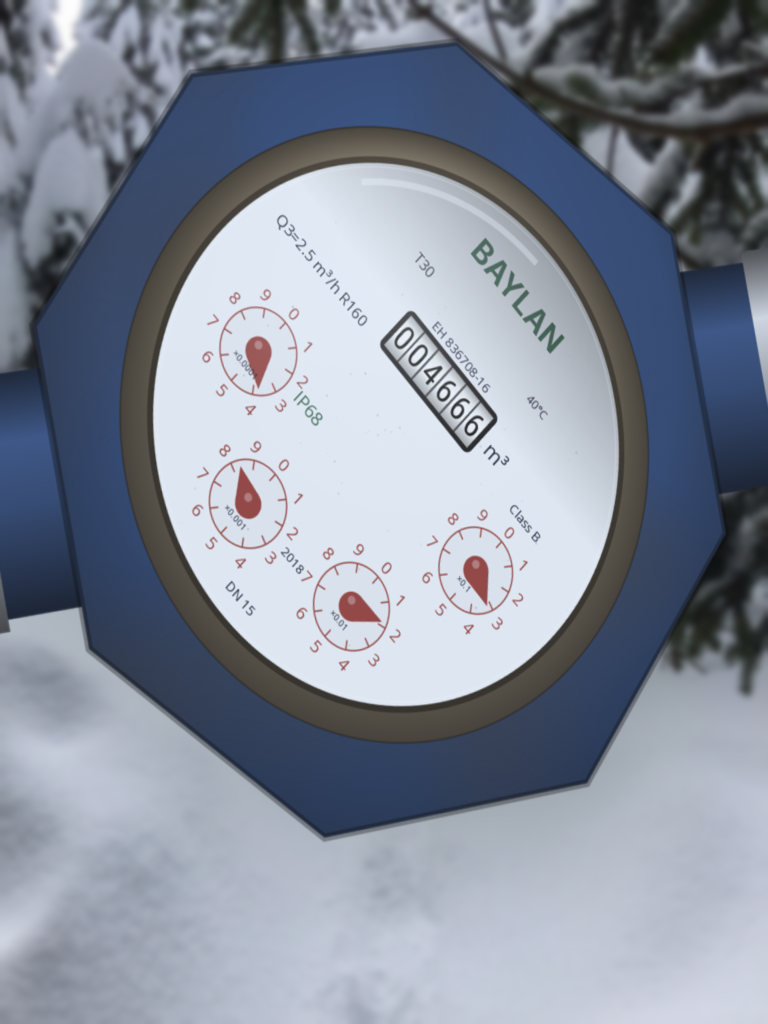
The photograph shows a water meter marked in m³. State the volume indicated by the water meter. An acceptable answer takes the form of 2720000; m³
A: 4666.3183; m³
